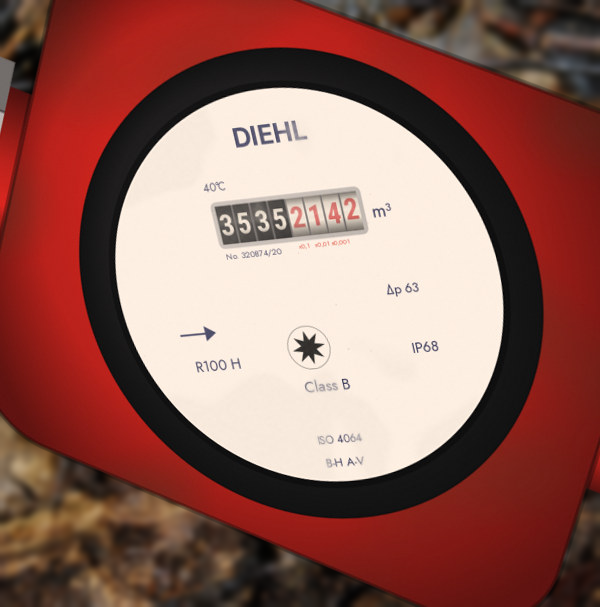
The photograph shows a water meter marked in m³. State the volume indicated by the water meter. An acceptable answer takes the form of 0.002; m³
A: 3535.2142; m³
